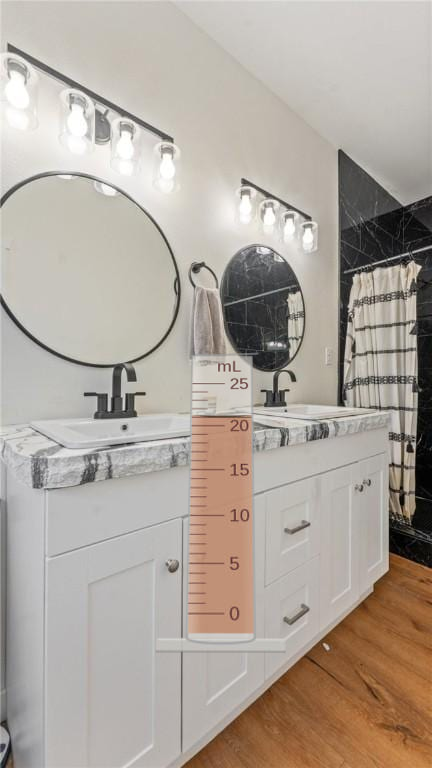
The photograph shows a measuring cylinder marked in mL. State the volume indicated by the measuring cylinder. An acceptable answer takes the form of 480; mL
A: 21; mL
